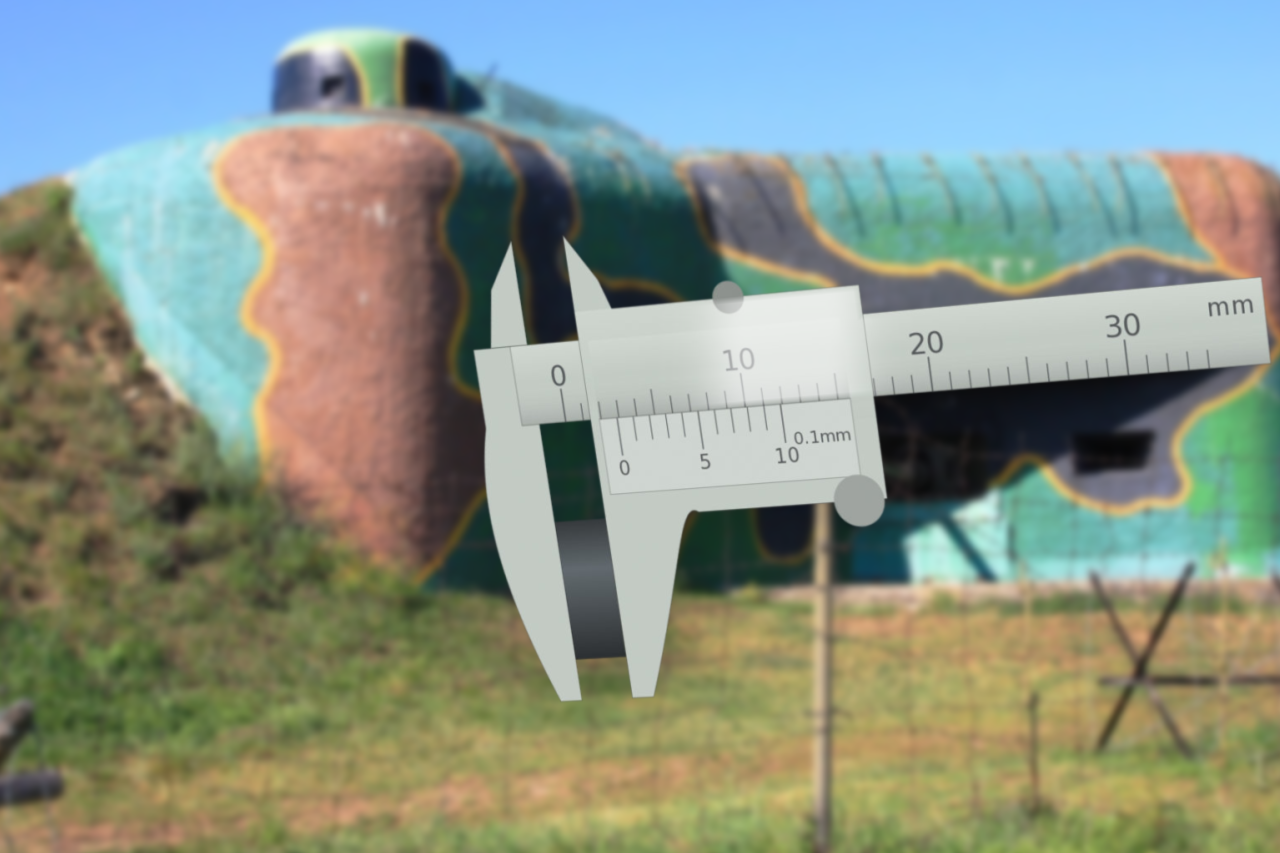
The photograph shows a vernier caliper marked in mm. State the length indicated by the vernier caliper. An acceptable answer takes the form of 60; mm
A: 2.9; mm
